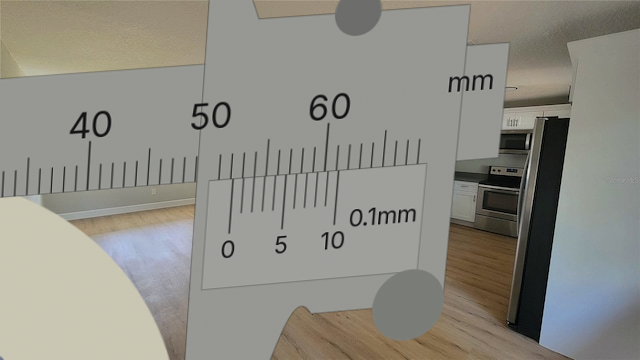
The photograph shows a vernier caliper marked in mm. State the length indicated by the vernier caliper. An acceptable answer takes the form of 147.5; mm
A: 52.2; mm
